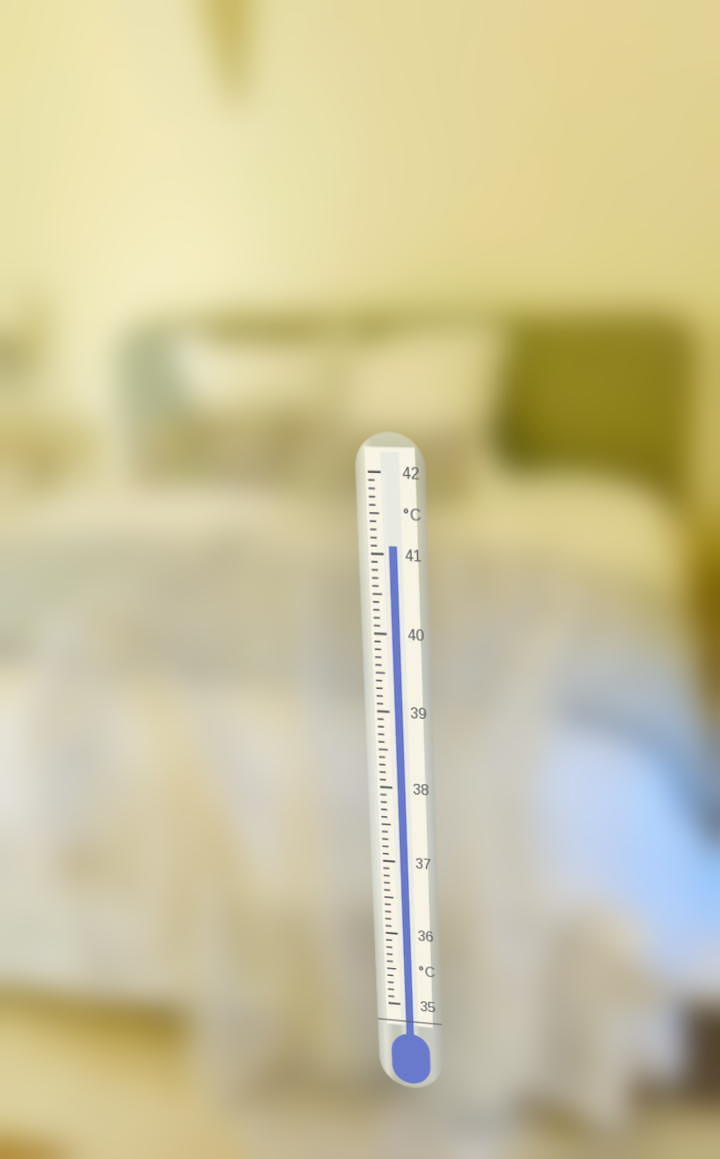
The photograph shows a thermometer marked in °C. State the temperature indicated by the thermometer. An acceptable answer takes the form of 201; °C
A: 41.1; °C
